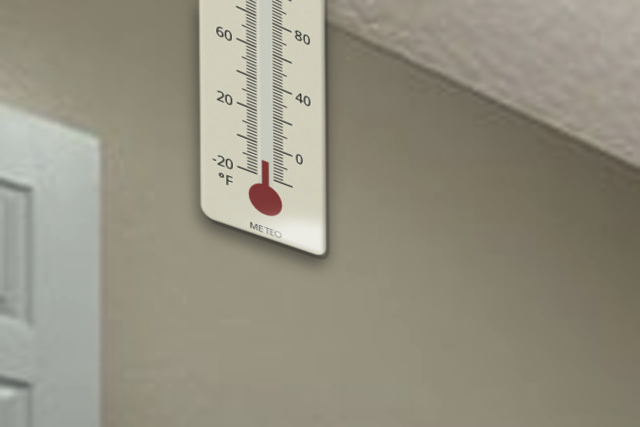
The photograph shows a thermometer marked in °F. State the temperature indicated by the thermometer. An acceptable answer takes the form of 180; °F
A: -10; °F
